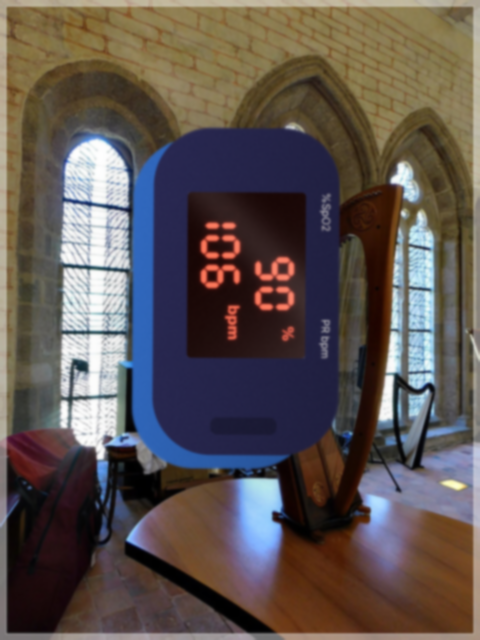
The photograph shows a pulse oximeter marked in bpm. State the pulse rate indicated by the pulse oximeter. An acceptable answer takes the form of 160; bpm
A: 106; bpm
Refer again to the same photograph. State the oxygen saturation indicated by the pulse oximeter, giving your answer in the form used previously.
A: 90; %
